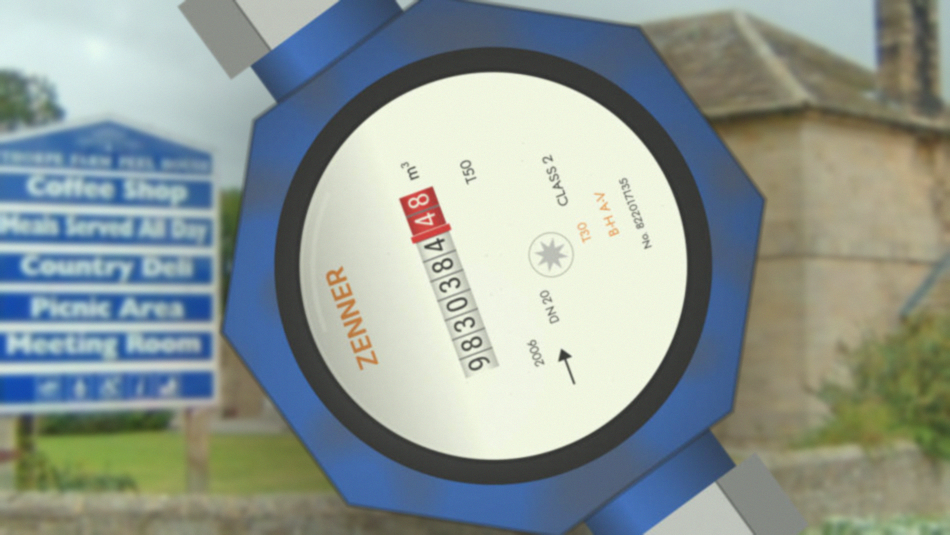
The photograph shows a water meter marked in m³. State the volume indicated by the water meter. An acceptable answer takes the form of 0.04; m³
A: 9830384.48; m³
